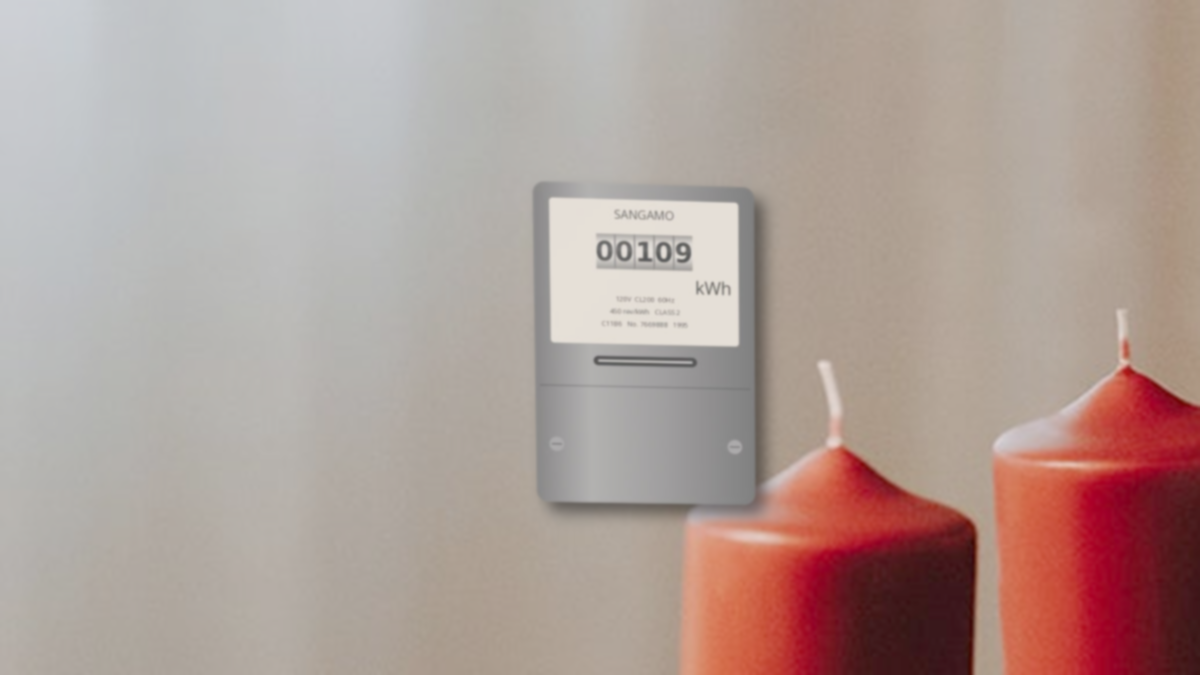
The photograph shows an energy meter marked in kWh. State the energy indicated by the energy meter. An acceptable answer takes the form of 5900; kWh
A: 109; kWh
